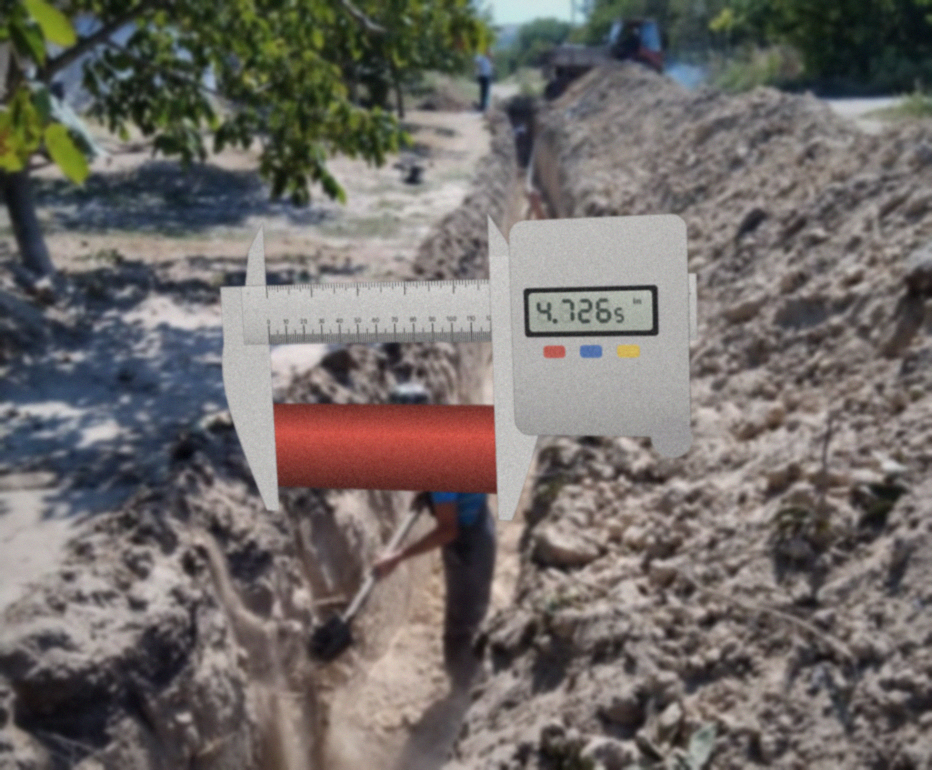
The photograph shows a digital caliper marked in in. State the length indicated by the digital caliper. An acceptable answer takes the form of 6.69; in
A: 4.7265; in
